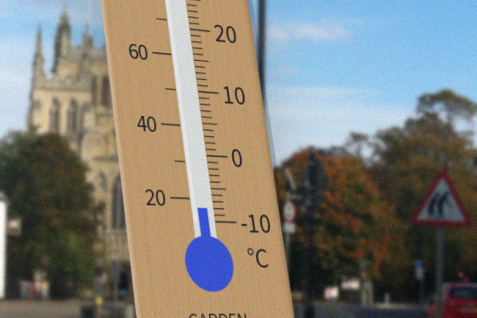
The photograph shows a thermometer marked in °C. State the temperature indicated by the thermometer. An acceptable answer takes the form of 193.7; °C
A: -8; °C
